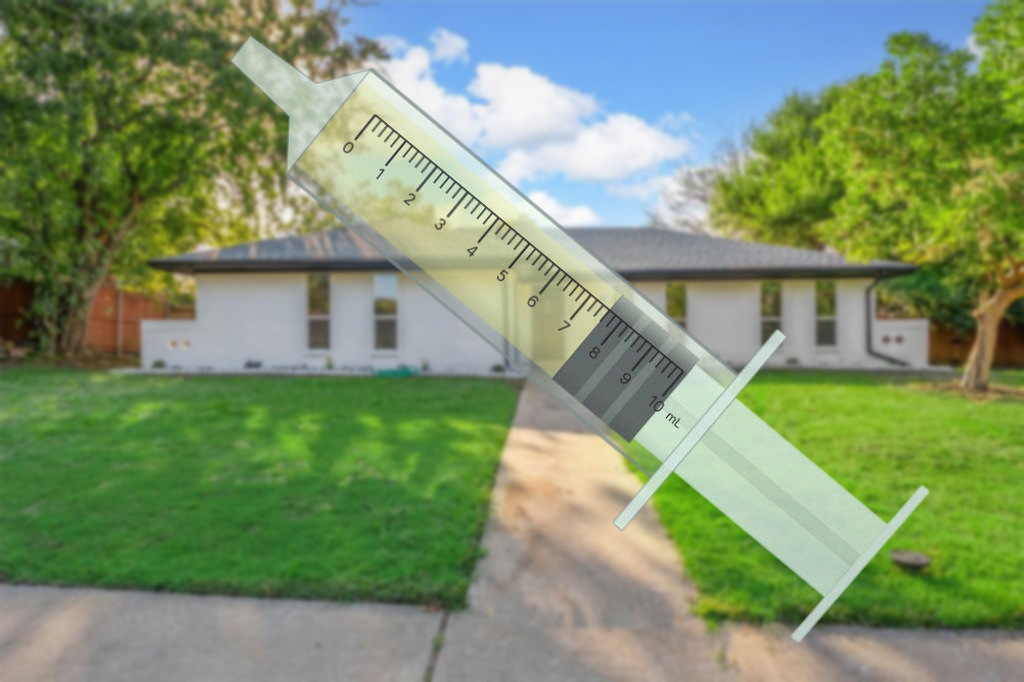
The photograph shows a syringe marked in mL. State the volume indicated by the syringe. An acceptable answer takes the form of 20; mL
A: 7.6; mL
